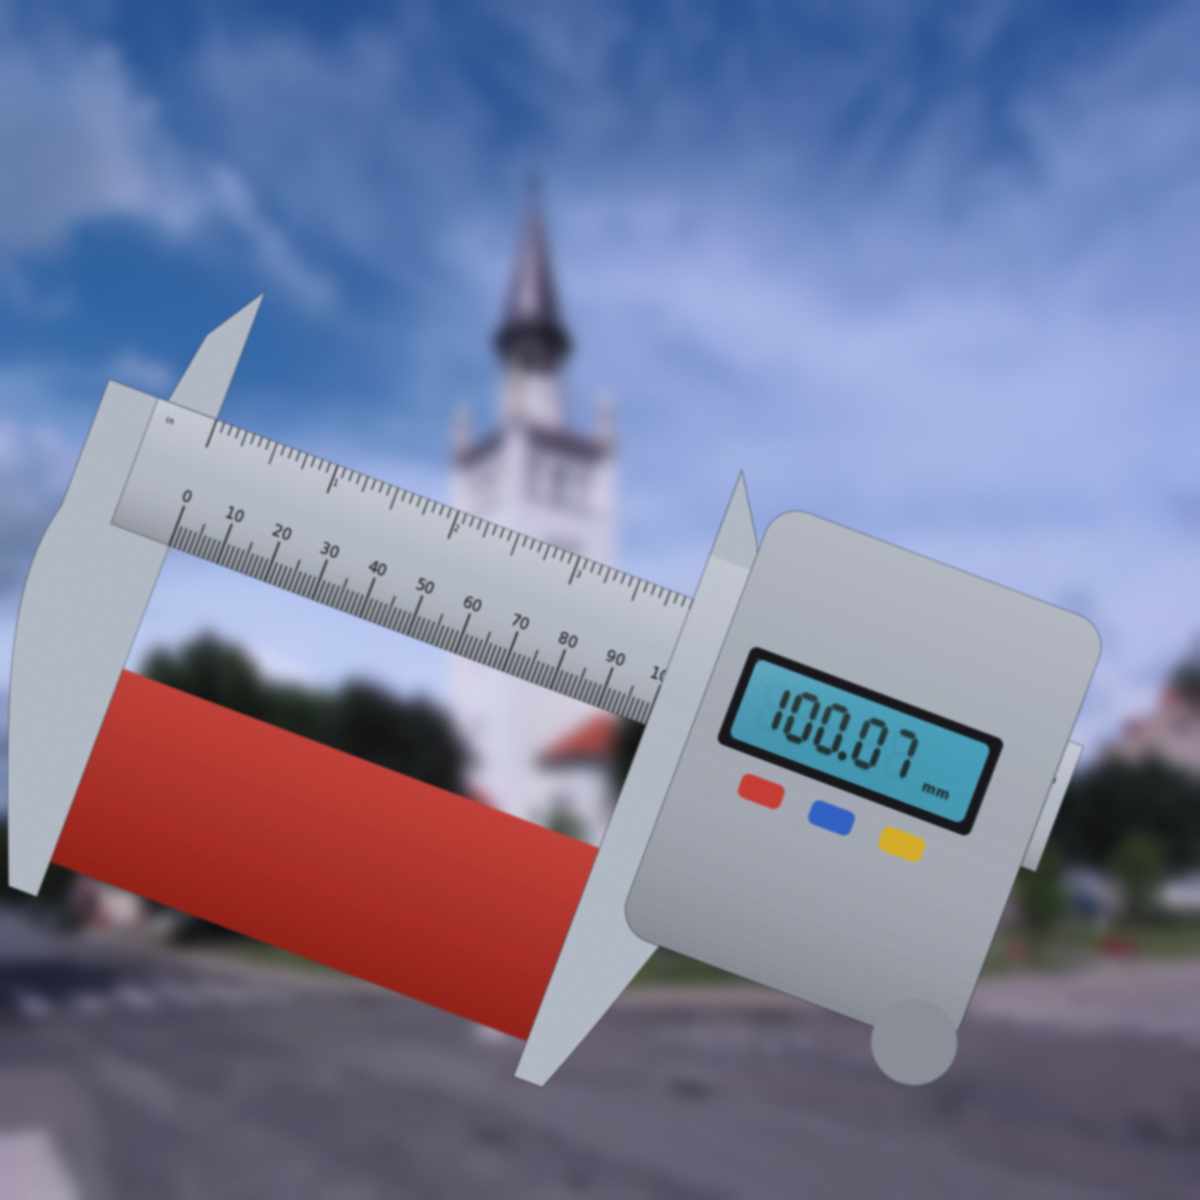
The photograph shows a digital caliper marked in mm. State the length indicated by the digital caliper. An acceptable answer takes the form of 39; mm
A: 100.07; mm
